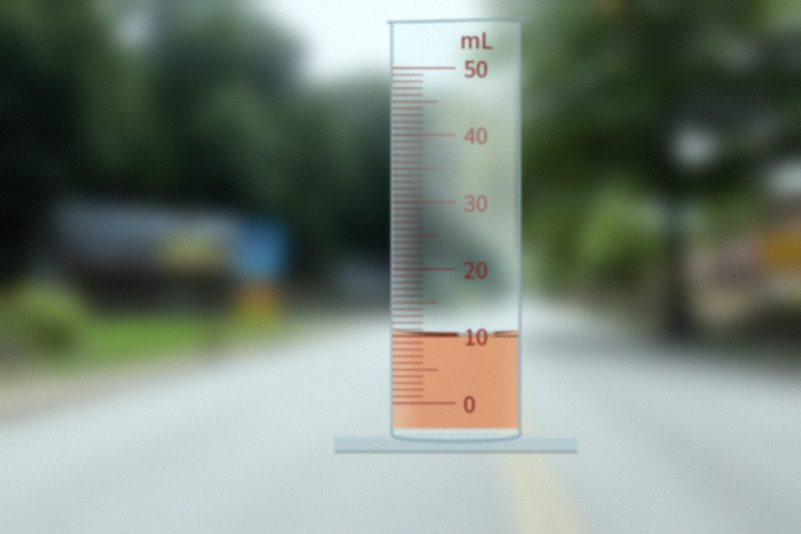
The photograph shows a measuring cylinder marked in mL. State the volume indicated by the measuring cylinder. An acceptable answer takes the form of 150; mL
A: 10; mL
